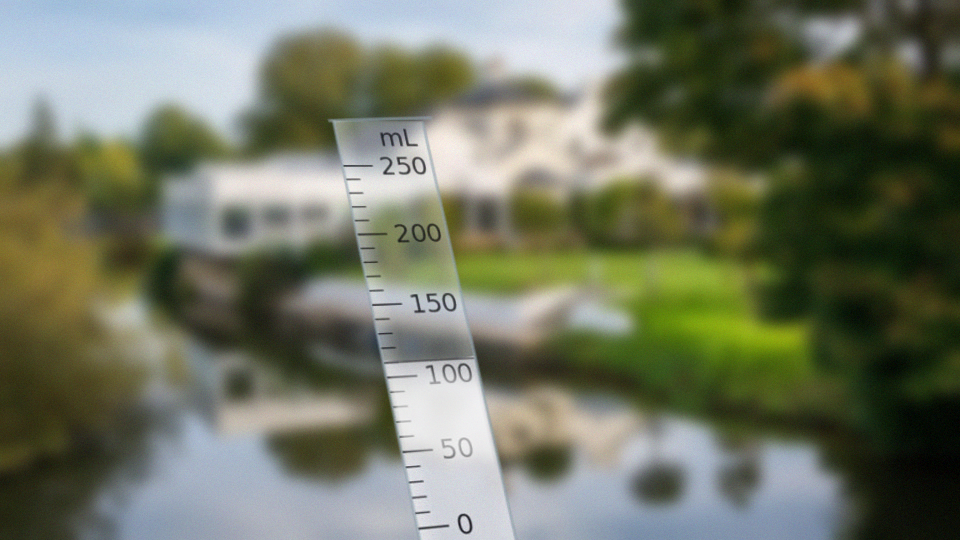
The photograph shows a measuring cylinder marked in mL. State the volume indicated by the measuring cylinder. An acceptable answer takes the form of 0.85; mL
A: 110; mL
